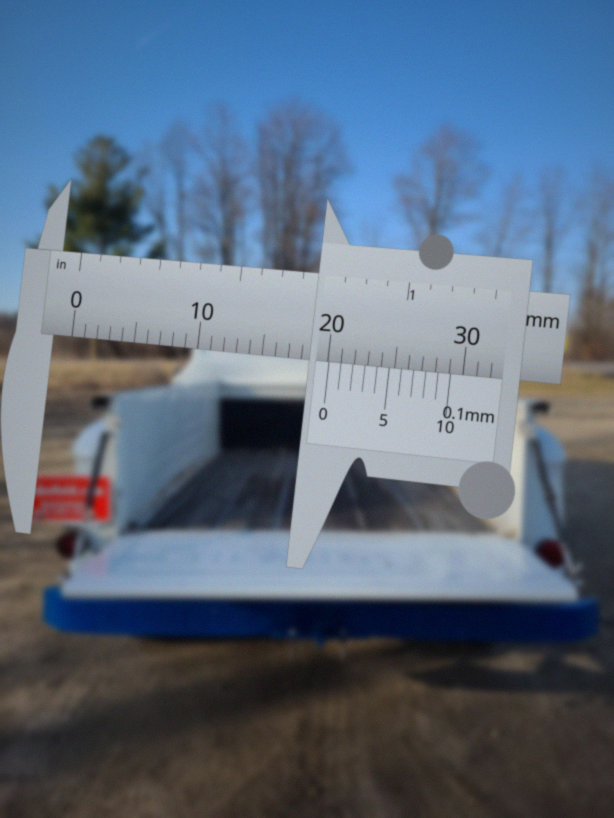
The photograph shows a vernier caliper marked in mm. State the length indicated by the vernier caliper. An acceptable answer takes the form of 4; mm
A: 20.1; mm
